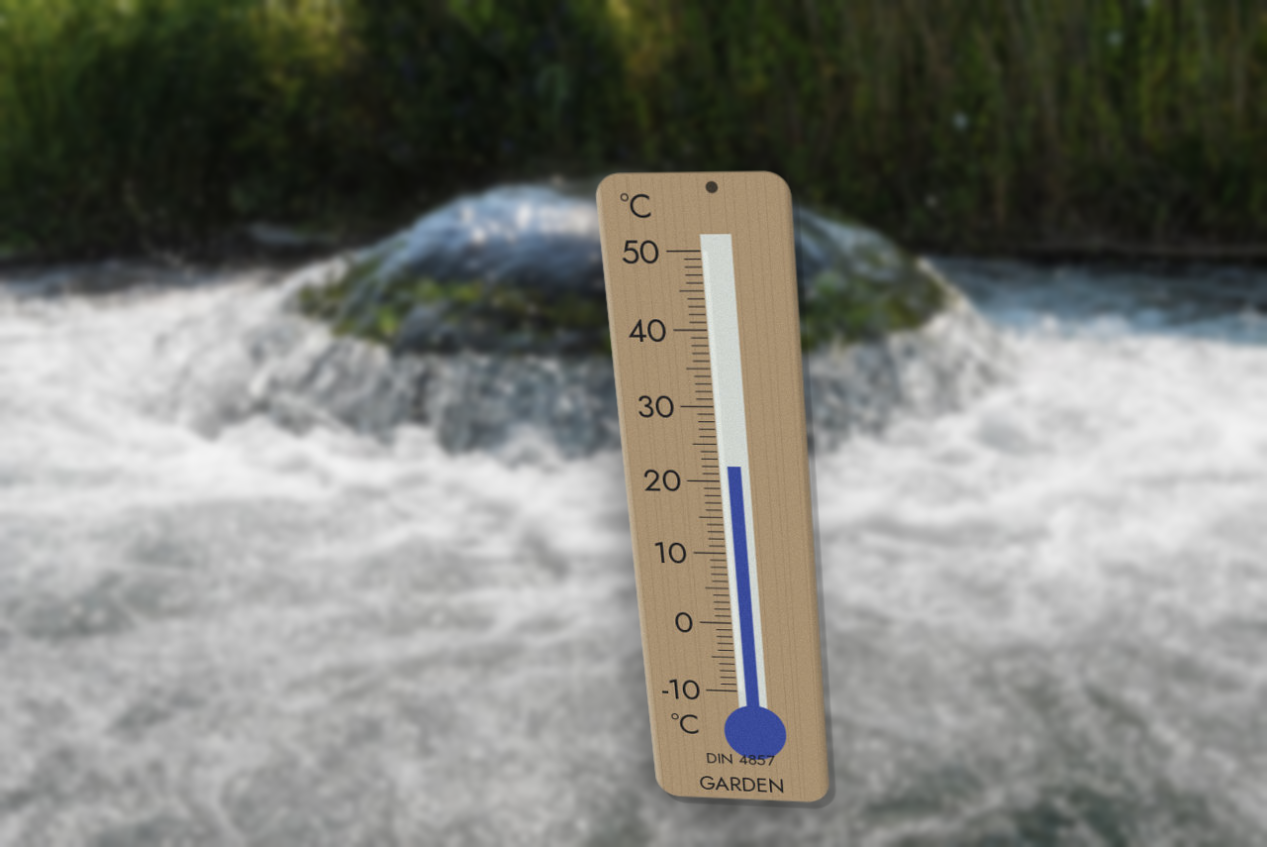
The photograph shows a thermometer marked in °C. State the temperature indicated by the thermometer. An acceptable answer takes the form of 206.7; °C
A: 22; °C
